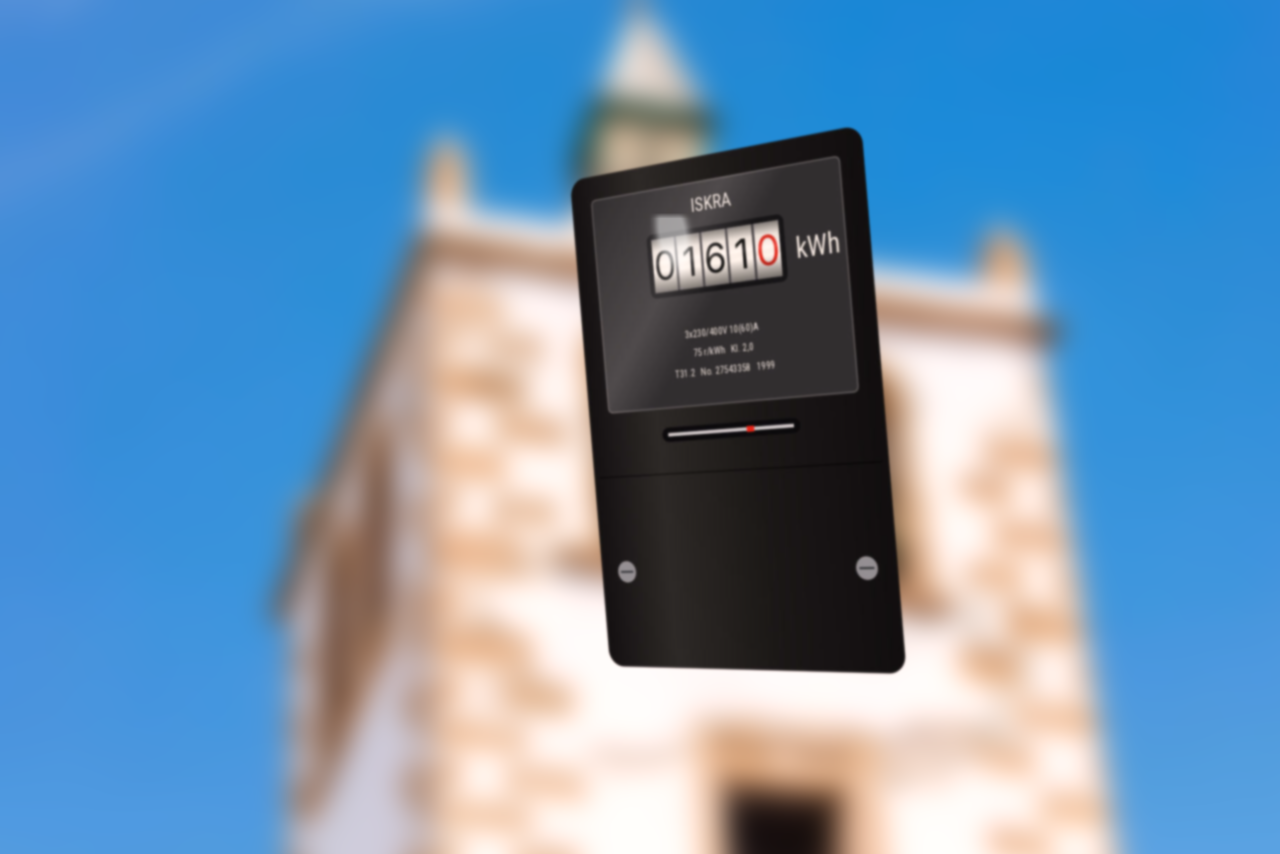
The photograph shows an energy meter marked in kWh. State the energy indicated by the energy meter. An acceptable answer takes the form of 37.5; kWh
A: 161.0; kWh
